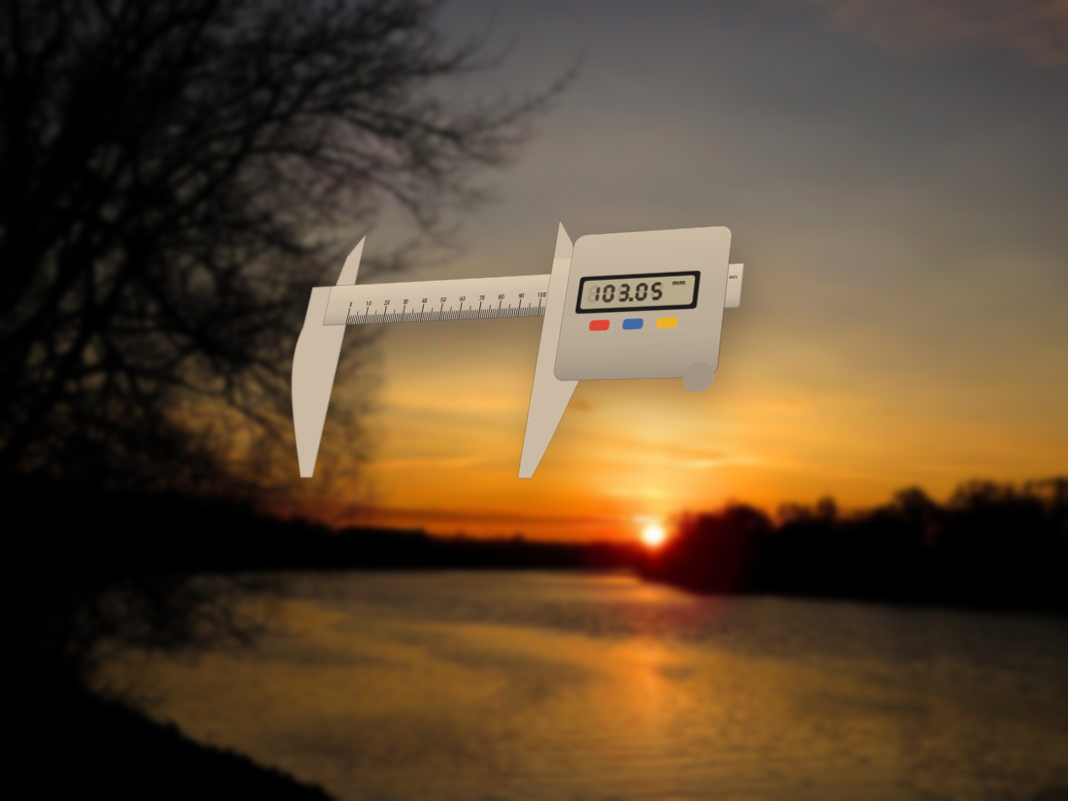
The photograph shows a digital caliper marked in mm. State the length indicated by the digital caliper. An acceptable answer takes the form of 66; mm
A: 103.05; mm
